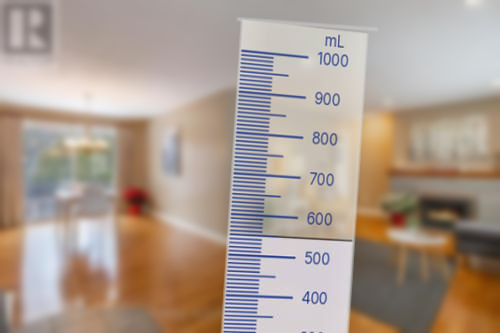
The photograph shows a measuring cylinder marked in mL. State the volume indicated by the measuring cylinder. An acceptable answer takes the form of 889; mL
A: 550; mL
